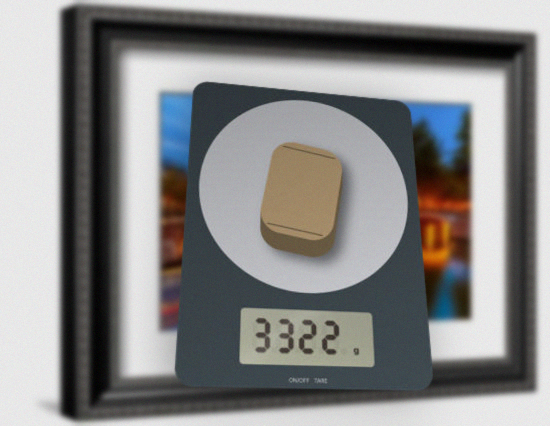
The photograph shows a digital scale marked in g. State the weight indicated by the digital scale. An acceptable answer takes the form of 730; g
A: 3322; g
